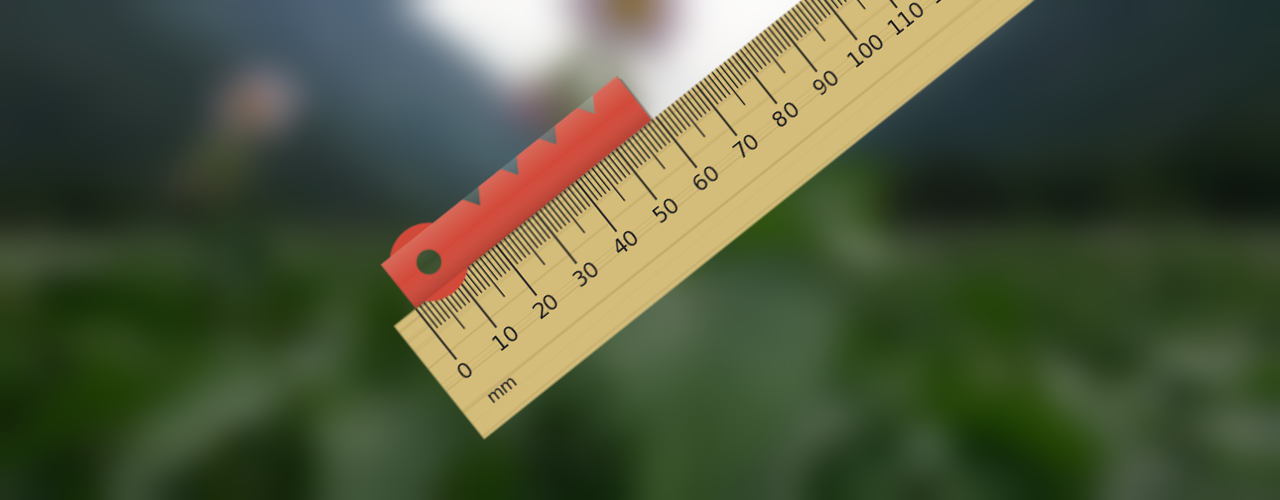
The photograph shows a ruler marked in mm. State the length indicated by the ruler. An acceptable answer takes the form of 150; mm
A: 59; mm
